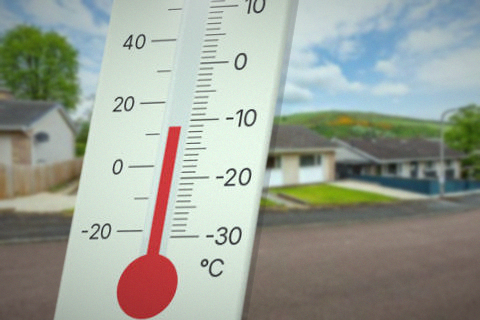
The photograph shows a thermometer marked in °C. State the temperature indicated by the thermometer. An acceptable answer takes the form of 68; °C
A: -11; °C
